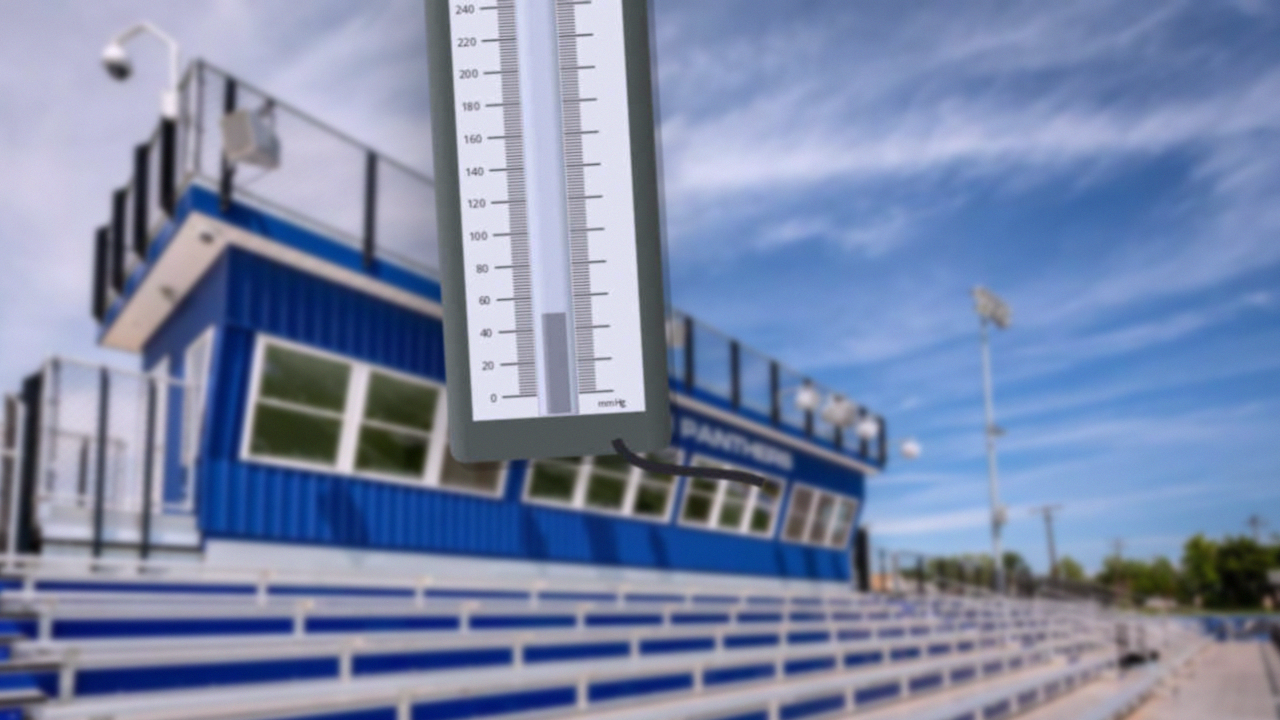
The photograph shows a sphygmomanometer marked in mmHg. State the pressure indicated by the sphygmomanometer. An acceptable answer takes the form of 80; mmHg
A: 50; mmHg
